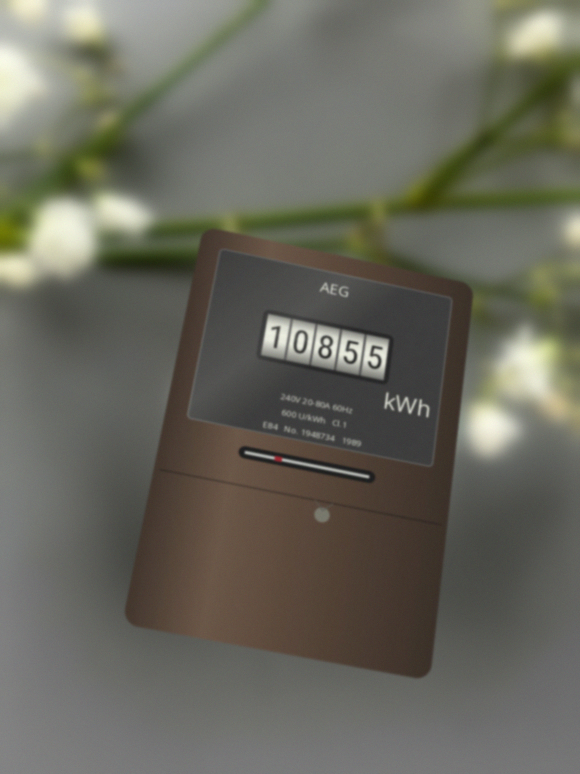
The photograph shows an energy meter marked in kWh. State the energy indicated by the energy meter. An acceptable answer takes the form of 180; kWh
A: 10855; kWh
